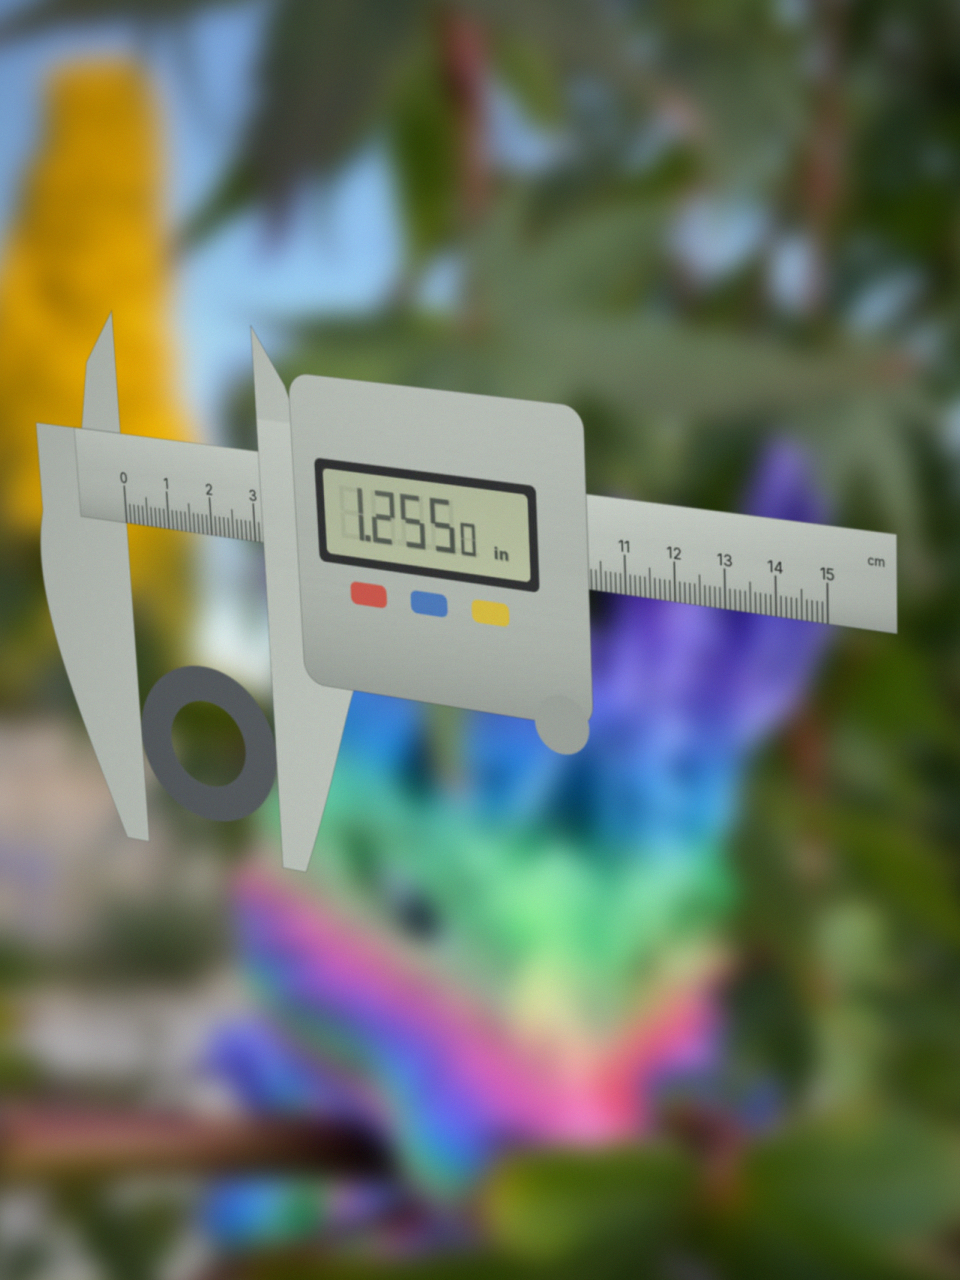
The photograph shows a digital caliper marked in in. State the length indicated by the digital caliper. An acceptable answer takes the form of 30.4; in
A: 1.2550; in
